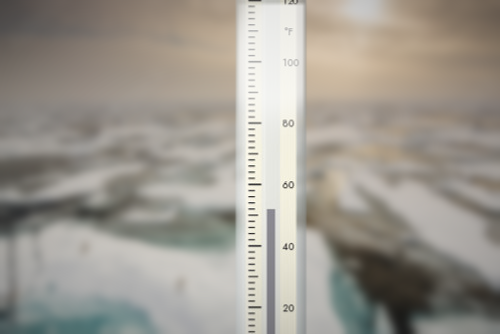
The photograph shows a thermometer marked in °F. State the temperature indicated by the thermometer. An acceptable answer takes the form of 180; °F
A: 52; °F
